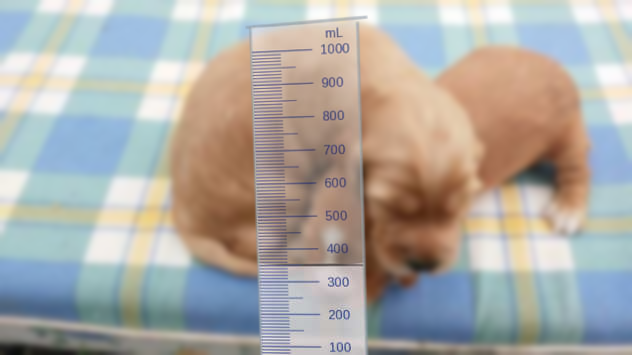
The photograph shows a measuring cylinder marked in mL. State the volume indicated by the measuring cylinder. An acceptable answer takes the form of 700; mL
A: 350; mL
